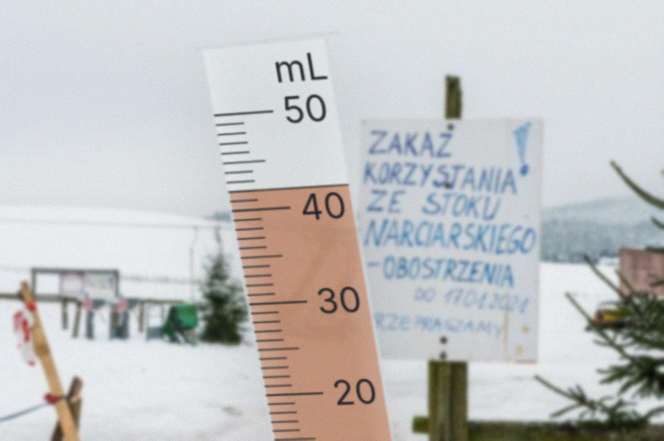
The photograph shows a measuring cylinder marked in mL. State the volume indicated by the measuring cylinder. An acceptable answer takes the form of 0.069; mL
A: 42; mL
